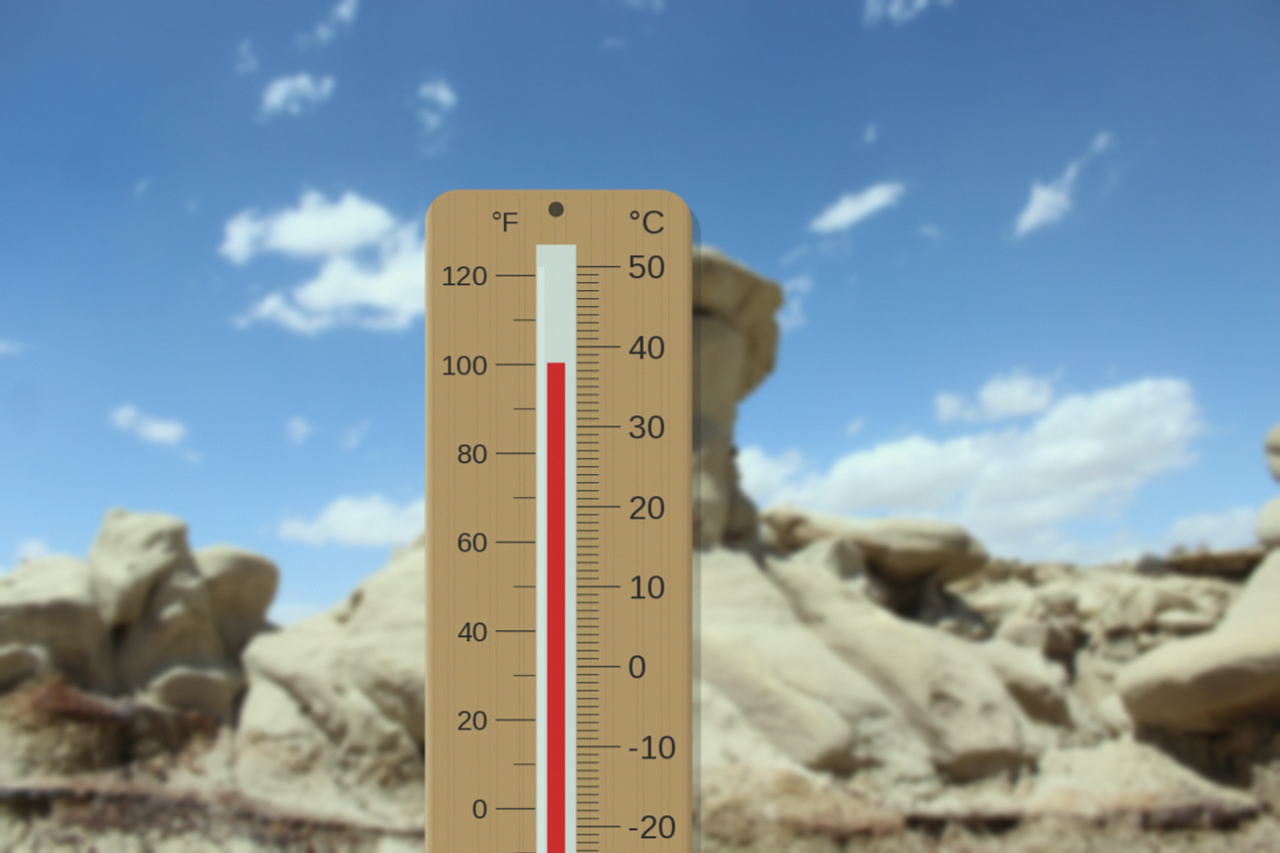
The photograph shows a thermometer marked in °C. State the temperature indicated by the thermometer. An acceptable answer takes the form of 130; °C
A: 38; °C
